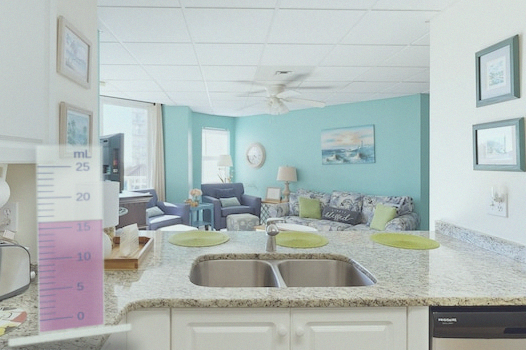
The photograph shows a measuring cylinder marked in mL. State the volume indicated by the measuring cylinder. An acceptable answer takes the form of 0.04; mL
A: 16; mL
